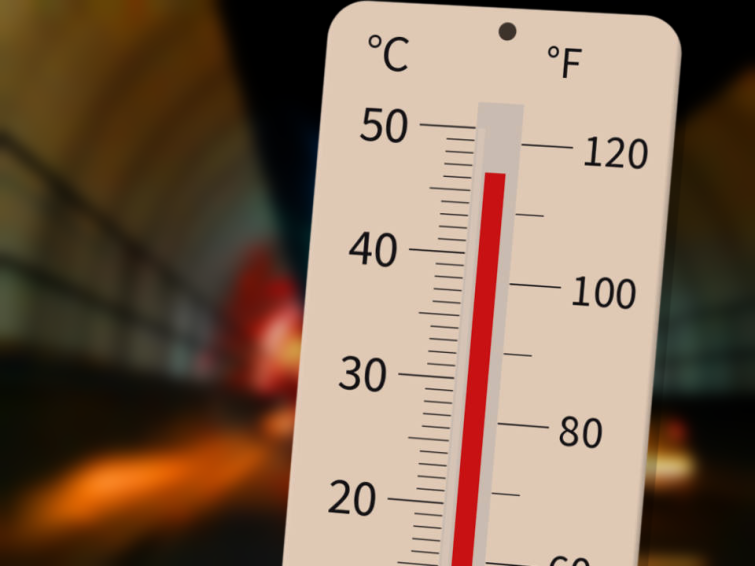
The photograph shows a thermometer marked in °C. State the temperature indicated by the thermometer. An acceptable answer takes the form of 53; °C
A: 46.5; °C
